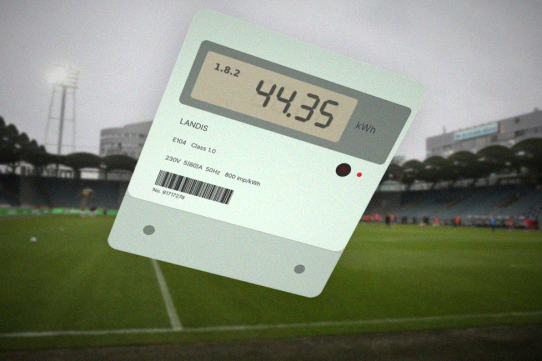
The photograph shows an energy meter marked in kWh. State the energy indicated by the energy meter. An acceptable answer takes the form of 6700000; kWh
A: 44.35; kWh
